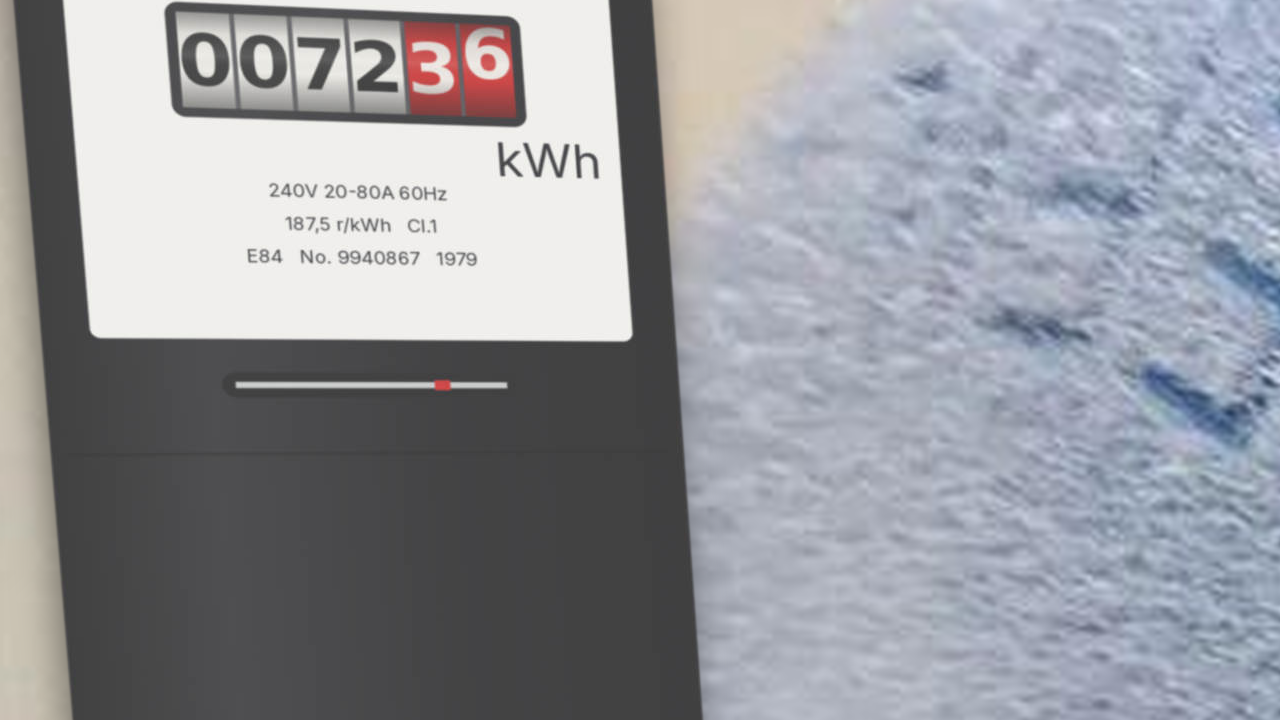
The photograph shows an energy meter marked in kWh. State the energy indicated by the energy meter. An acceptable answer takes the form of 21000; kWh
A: 72.36; kWh
